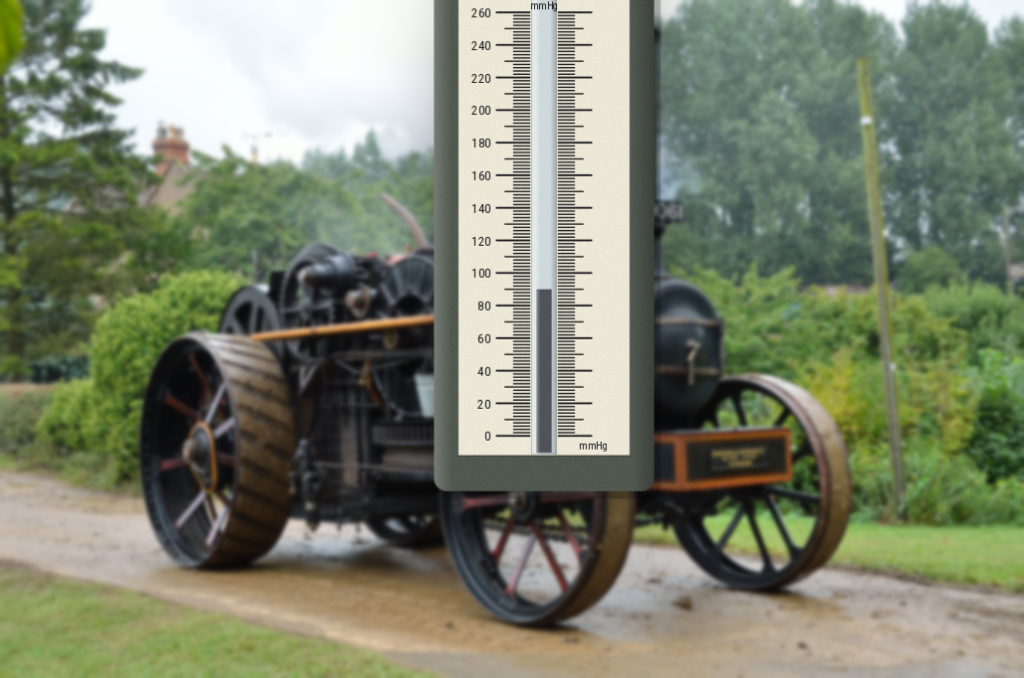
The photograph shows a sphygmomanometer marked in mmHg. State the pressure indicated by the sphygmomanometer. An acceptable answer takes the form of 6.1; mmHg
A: 90; mmHg
